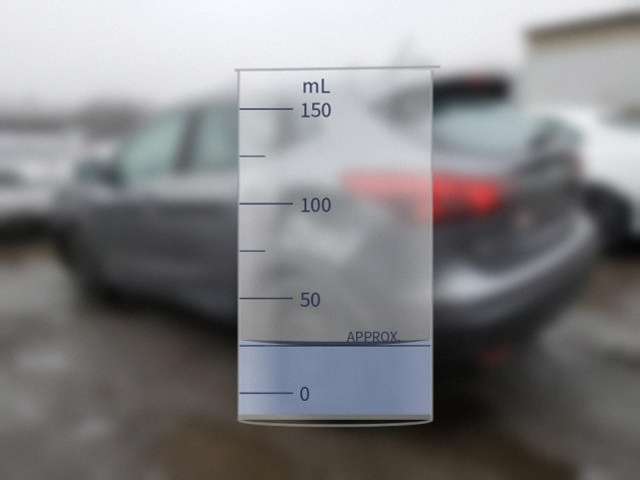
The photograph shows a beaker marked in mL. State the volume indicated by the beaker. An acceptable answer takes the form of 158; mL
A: 25; mL
